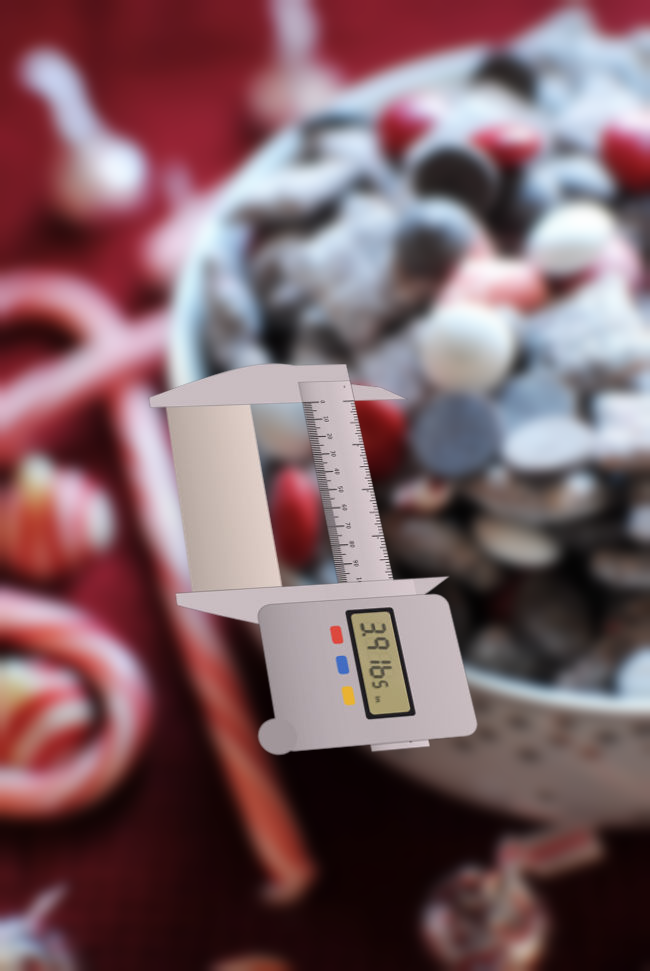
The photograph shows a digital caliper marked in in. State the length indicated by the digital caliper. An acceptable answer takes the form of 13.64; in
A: 3.9165; in
